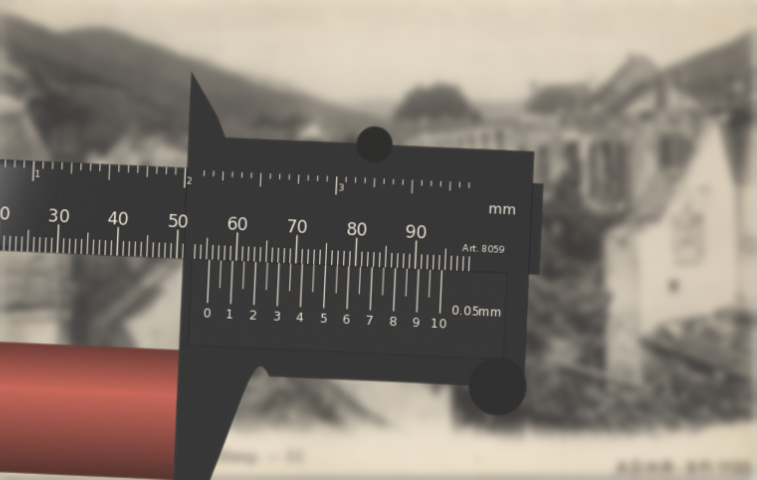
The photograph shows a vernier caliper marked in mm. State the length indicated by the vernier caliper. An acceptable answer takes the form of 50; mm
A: 55.5; mm
